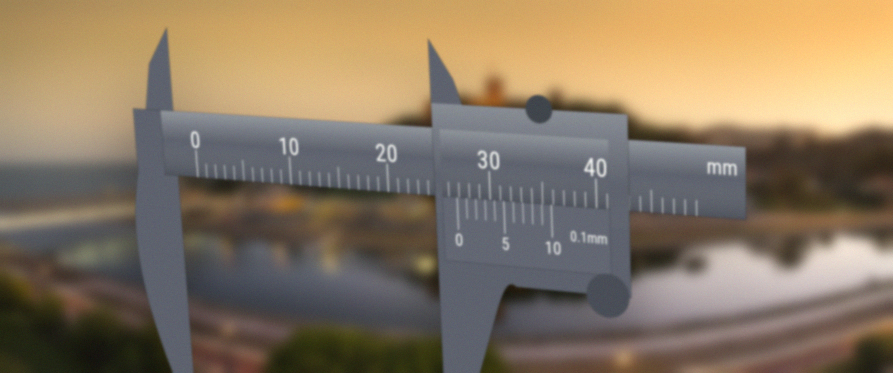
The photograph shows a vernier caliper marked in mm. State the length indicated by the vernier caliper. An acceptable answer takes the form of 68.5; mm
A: 26.8; mm
